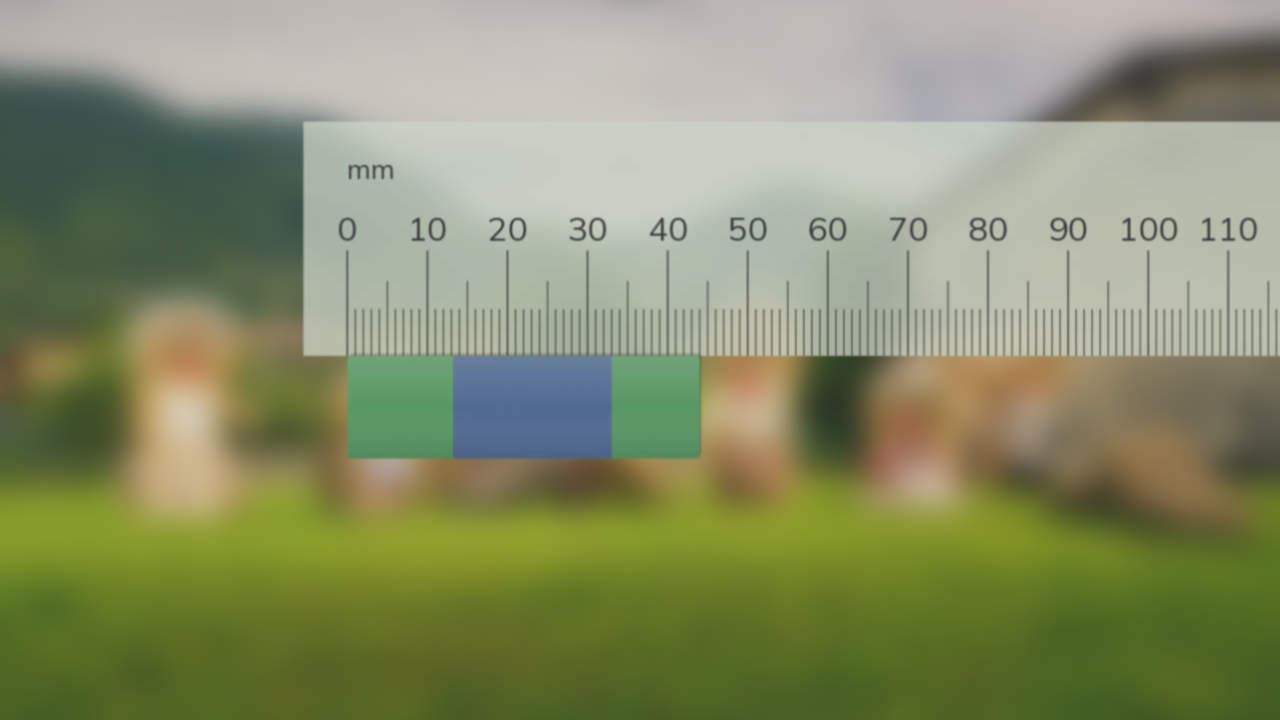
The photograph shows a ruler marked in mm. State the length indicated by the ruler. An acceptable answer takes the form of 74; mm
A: 44; mm
